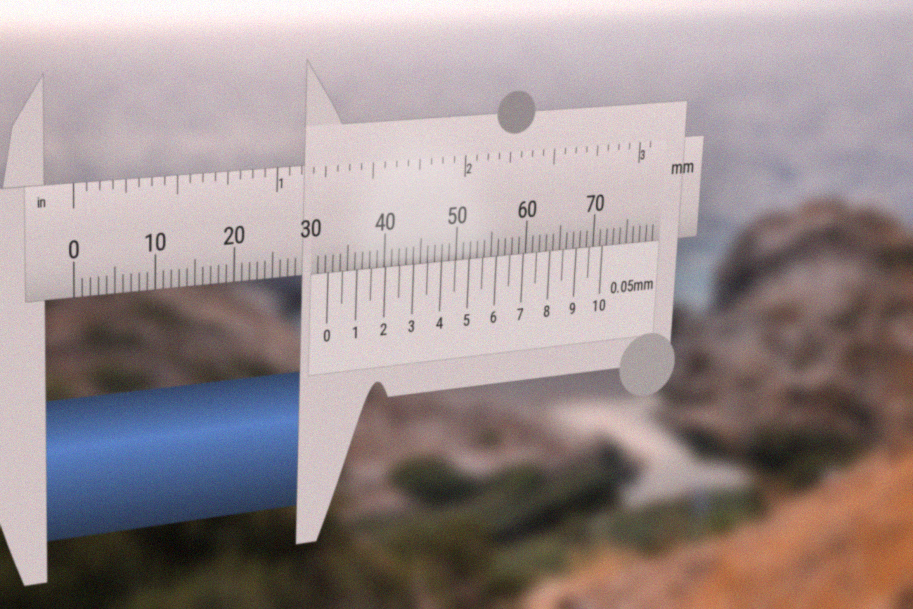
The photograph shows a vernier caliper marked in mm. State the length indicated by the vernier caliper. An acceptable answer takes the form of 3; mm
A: 32.4; mm
